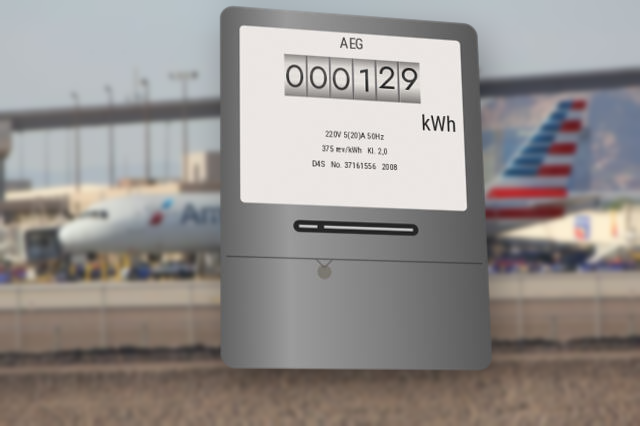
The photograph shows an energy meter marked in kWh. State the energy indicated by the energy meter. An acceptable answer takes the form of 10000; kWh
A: 129; kWh
